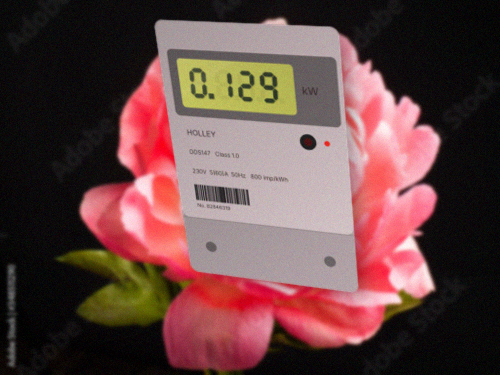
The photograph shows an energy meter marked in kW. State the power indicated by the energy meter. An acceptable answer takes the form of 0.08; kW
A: 0.129; kW
